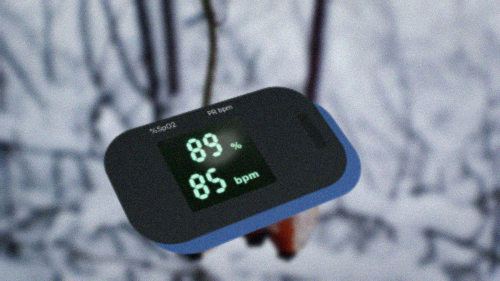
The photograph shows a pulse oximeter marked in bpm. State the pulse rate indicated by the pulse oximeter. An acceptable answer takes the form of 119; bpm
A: 85; bpm
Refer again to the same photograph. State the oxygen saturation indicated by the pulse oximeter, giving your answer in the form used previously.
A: 89; %
